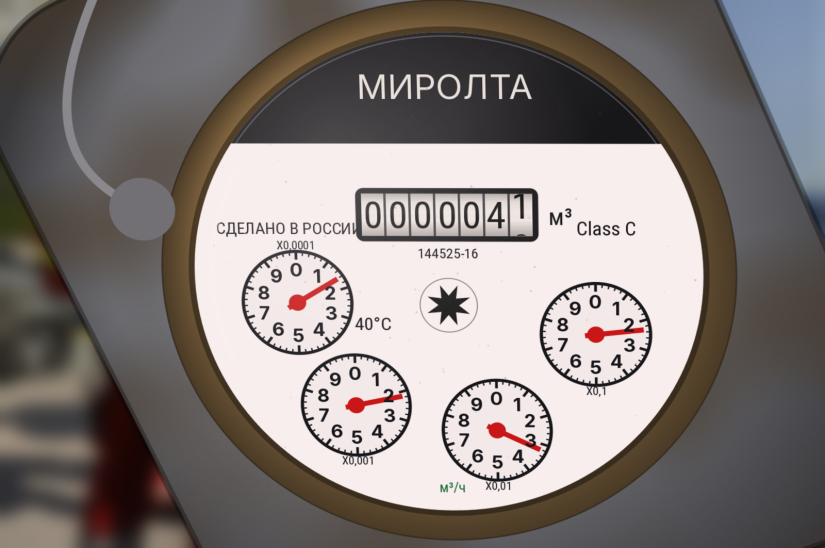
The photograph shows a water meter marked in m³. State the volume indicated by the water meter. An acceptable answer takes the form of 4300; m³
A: 41.2321; m³
